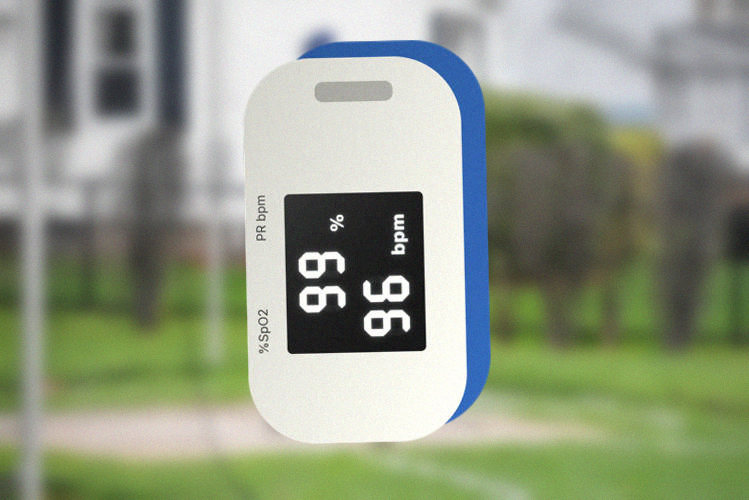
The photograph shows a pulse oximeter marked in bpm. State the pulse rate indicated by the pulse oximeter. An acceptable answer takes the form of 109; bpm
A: 96; bpm
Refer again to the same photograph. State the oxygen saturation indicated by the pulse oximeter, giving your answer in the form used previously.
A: 99; %
